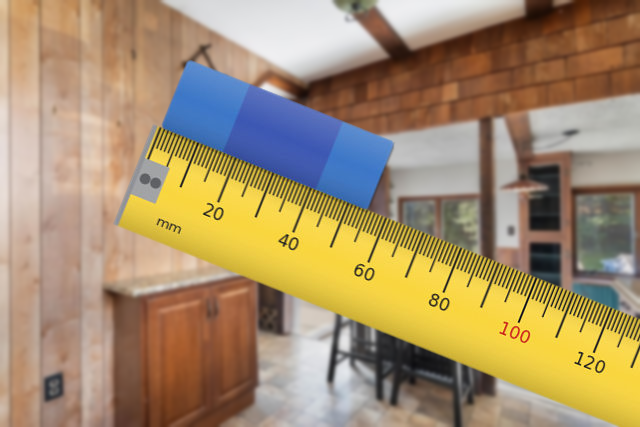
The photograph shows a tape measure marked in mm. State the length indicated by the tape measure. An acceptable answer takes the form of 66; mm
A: 55; mm
